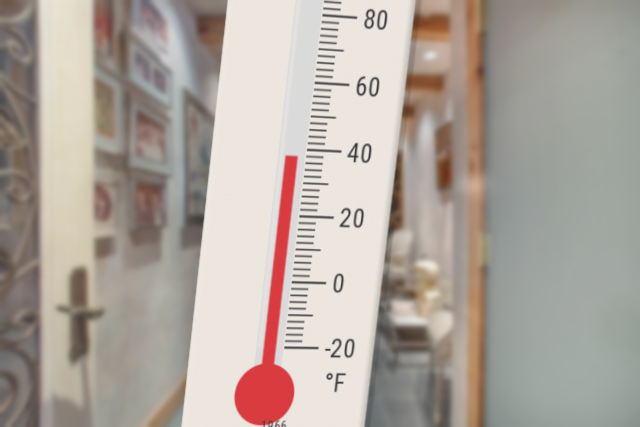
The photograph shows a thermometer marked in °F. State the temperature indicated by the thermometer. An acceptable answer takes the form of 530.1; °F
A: 38; °F
